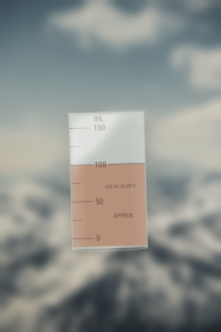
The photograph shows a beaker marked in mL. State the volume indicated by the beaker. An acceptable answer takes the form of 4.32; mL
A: 100; mL
